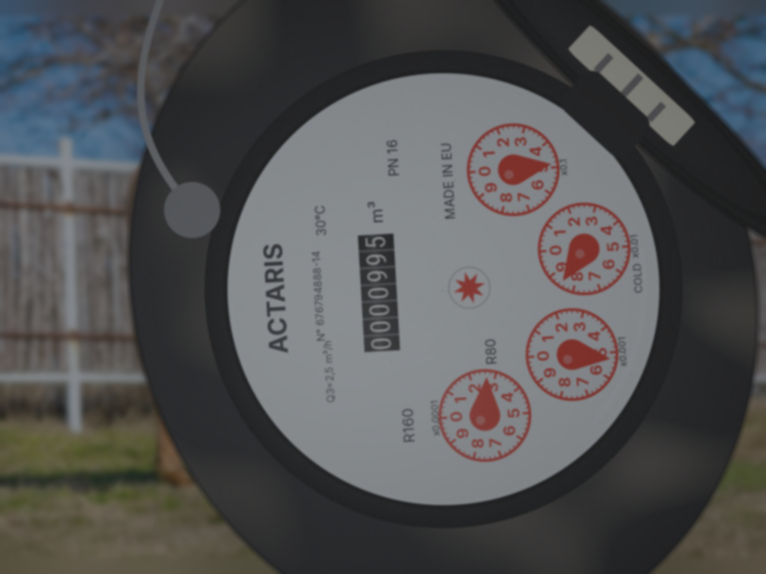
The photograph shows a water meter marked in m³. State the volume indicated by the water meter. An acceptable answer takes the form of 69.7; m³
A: 995.4852; m³
